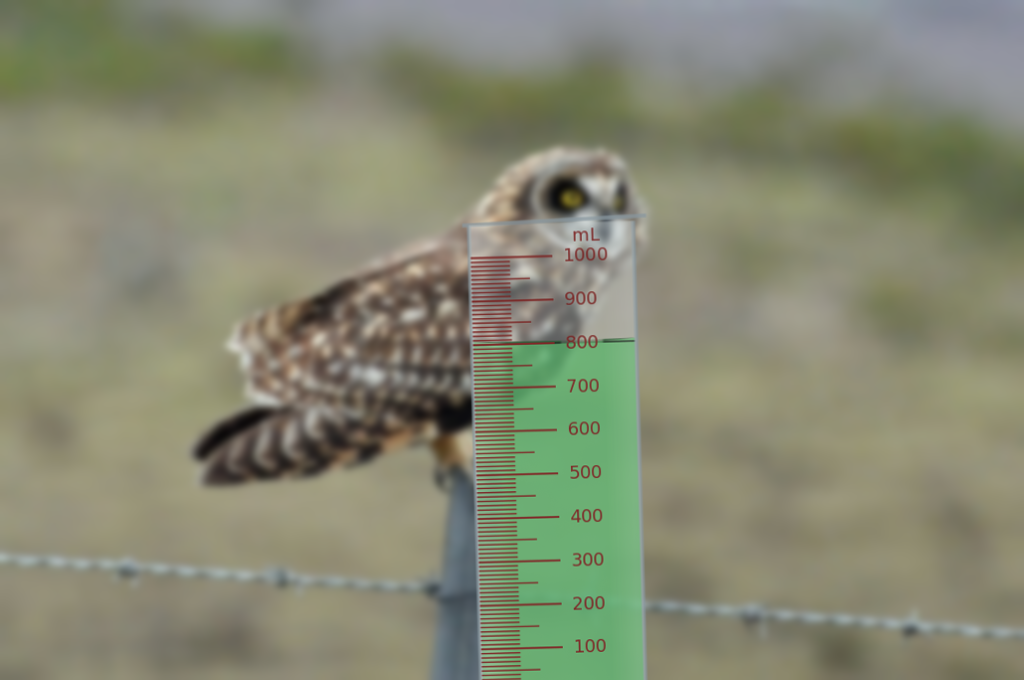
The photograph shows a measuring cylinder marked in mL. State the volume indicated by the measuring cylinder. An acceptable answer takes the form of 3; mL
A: 800; mL
